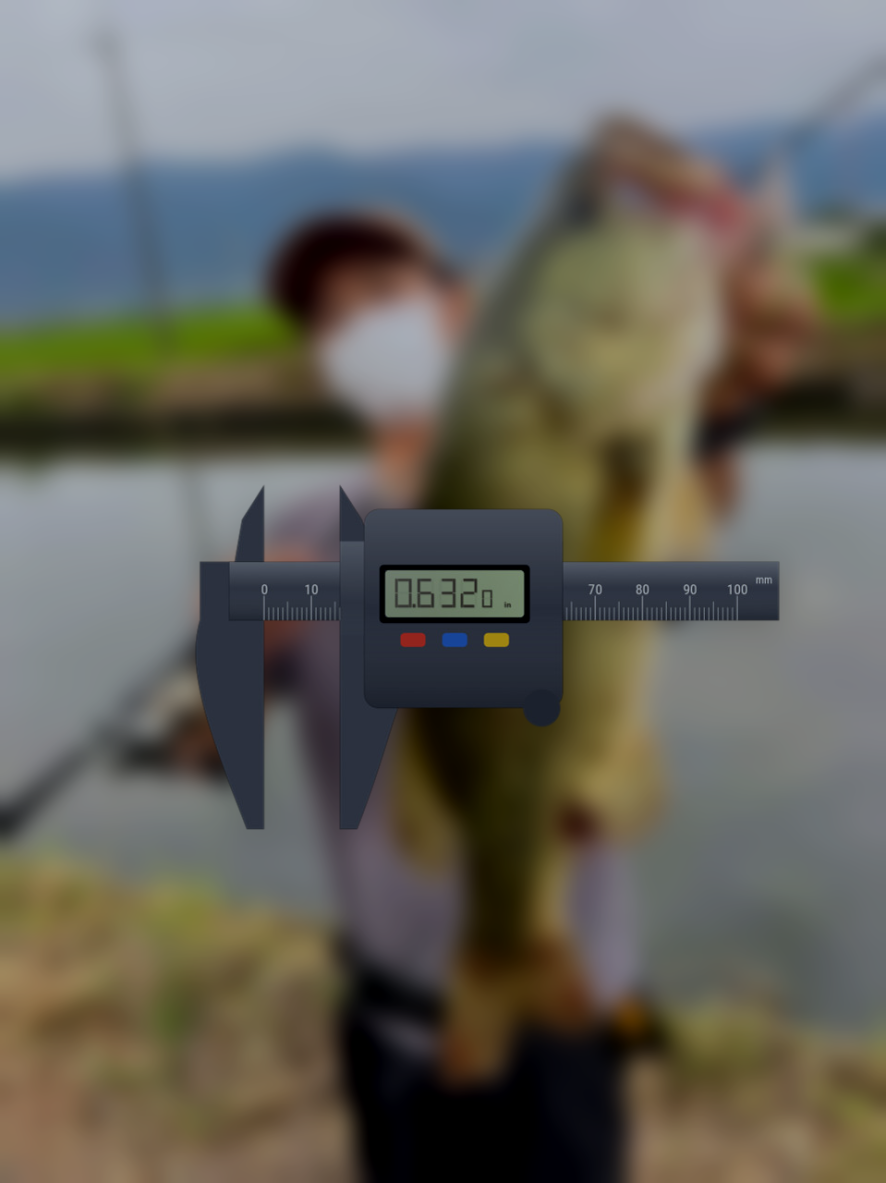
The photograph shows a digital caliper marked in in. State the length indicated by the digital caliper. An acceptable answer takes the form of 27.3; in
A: 0.6320; in
